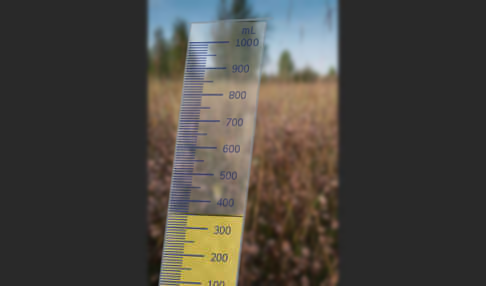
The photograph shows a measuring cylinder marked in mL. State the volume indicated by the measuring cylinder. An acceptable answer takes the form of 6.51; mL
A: 350; mL
